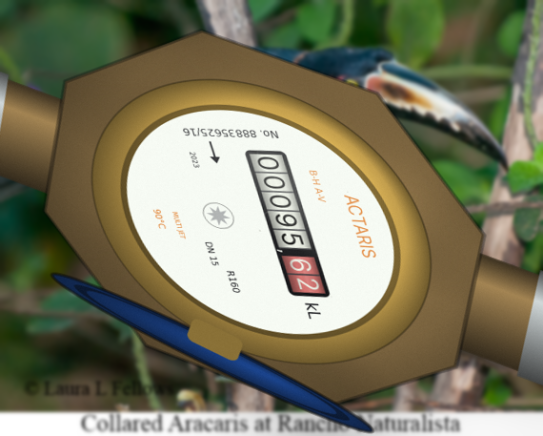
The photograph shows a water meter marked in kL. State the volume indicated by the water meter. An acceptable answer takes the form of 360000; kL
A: 95.62; kL
